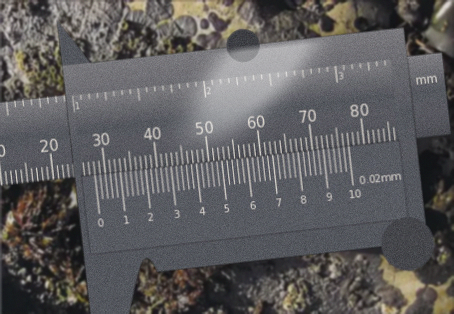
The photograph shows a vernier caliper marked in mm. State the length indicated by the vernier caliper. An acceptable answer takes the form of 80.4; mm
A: 28.0; mm
